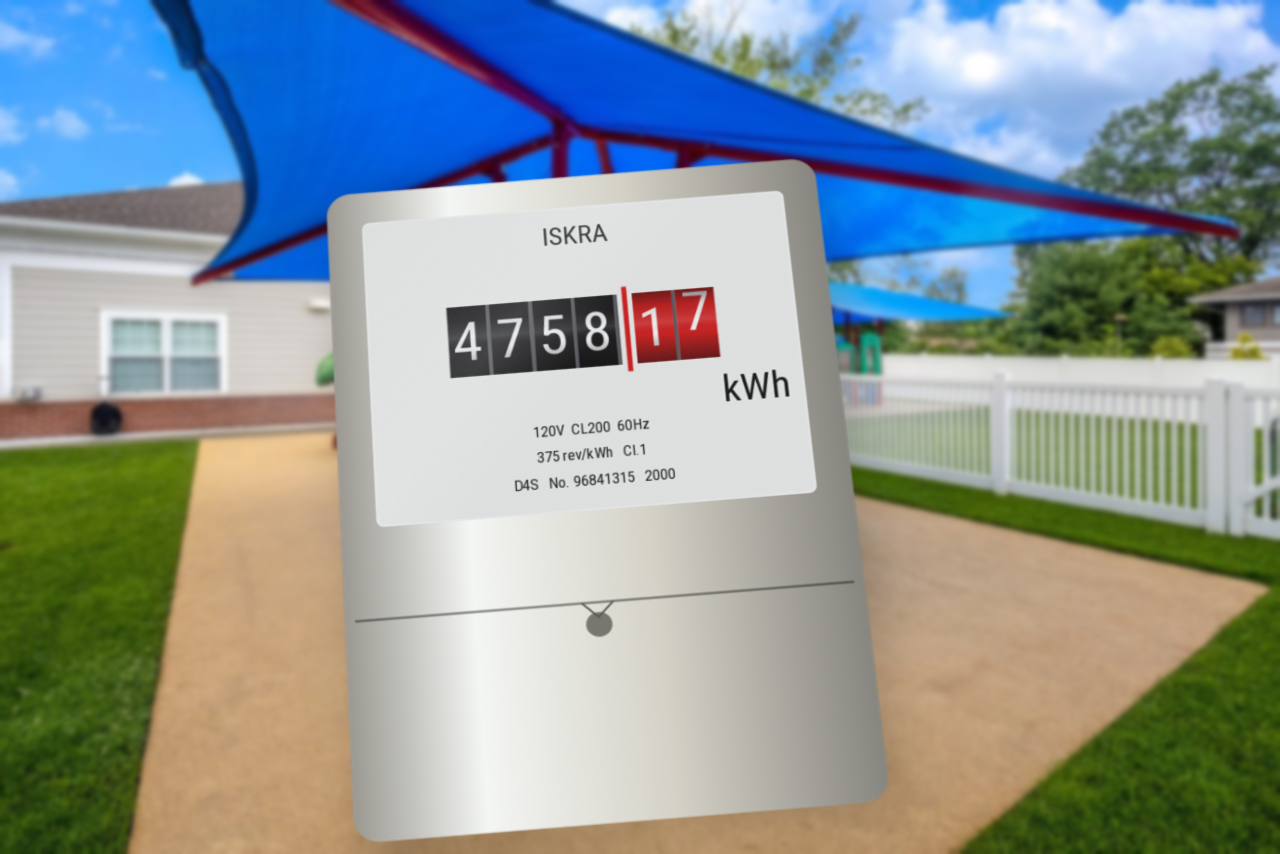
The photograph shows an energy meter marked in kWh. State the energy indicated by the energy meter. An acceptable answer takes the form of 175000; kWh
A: 4758.17; kWh
